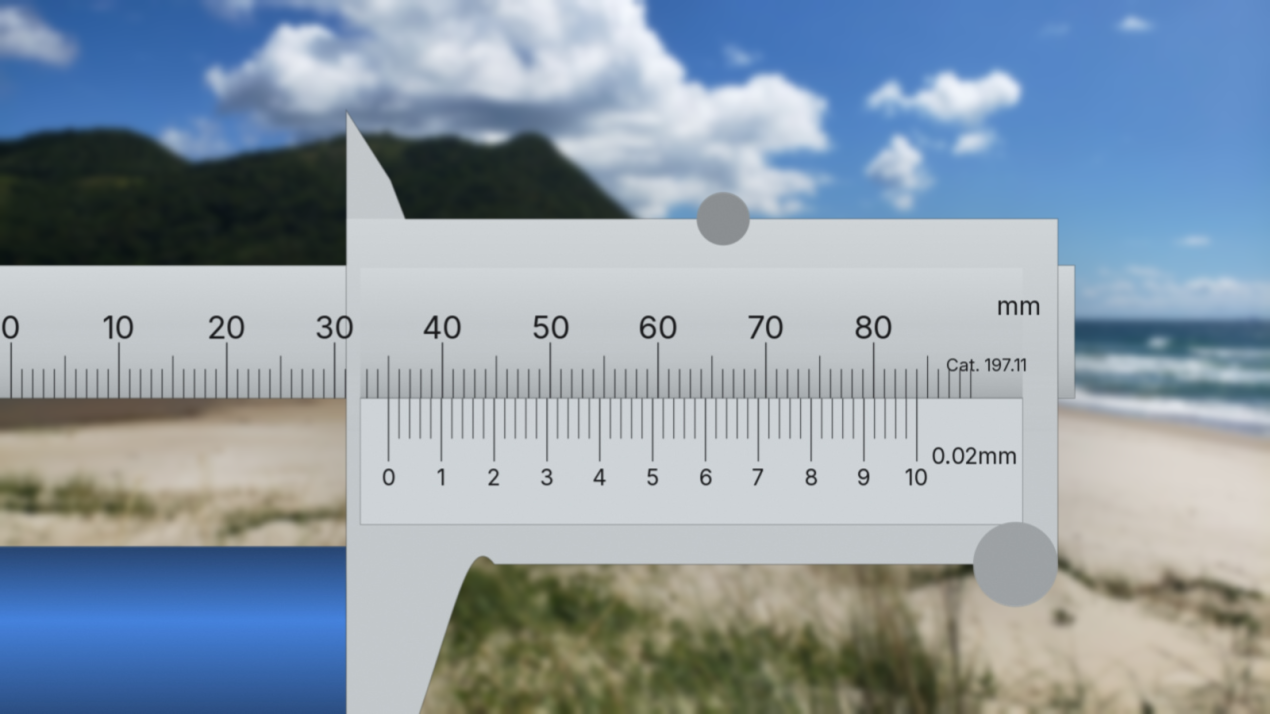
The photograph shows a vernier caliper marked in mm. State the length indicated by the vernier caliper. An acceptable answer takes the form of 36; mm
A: 35.0; mm
